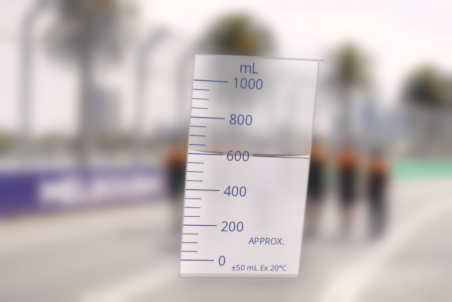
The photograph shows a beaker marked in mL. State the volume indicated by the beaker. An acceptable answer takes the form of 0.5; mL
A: 600; mL
